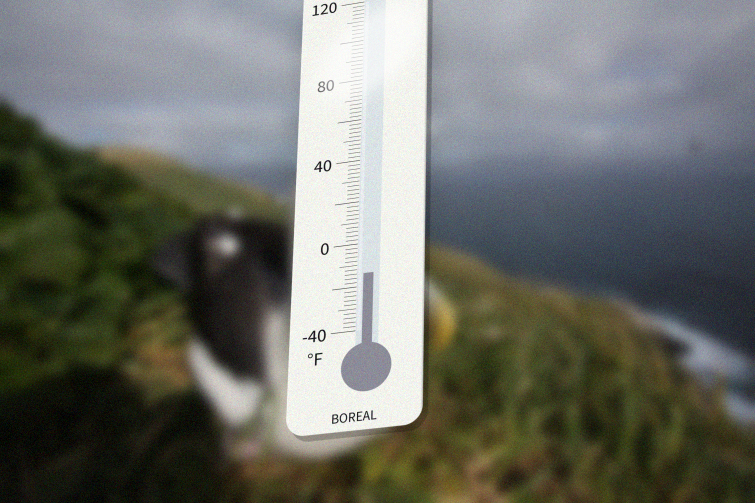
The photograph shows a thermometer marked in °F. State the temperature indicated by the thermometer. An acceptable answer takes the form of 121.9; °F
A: -14; °F
